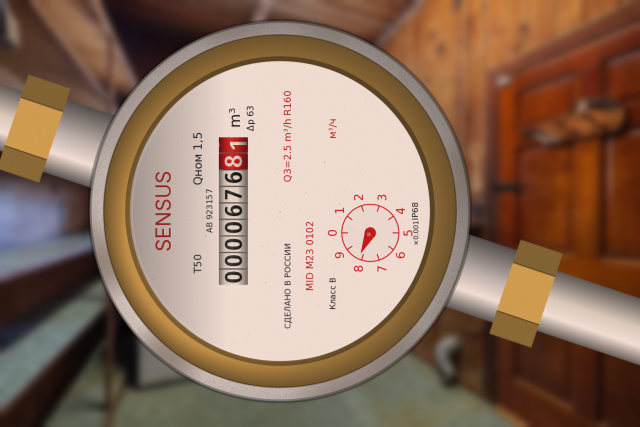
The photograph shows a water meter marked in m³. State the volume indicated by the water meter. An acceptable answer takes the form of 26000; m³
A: 676.808; m³
